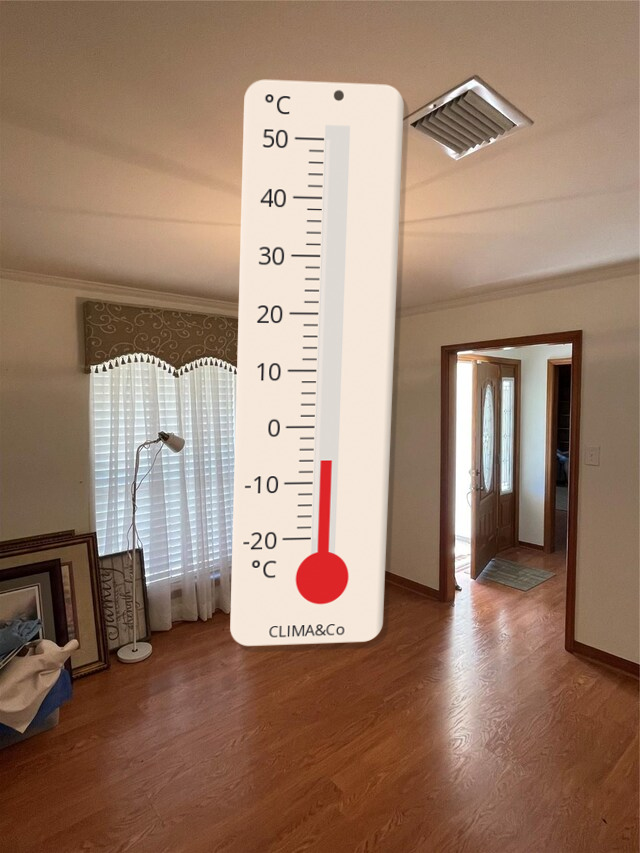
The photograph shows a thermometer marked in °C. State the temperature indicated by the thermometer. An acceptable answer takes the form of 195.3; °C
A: -6; °C
